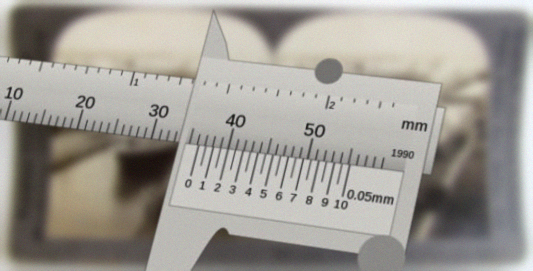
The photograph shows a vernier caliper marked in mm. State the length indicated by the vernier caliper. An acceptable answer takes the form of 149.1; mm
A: 36.2; mm
